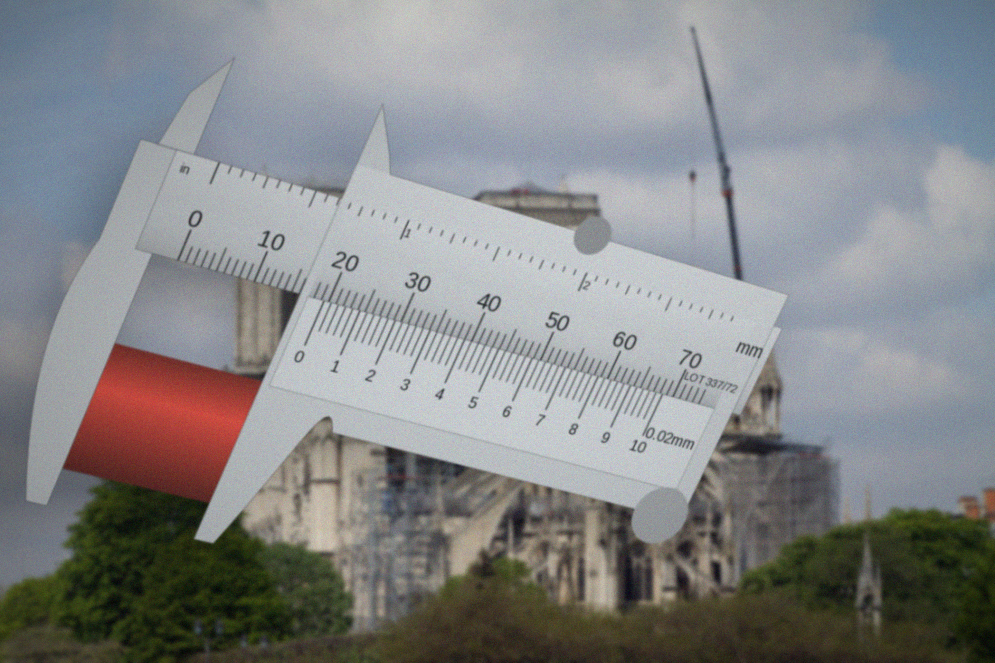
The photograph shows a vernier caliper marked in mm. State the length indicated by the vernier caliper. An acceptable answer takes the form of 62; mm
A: 19.4; mm
